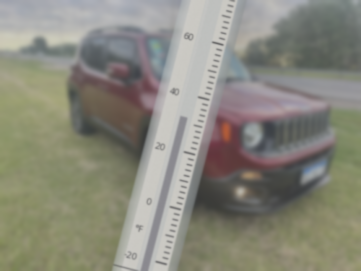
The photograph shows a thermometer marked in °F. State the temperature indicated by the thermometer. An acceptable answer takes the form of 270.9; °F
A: 32; °F
